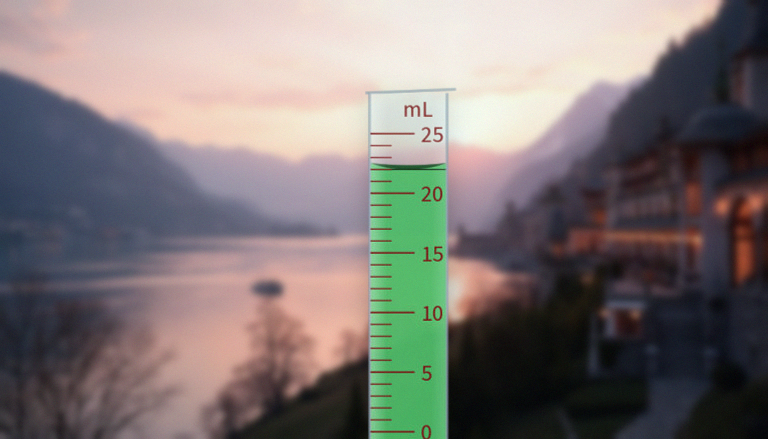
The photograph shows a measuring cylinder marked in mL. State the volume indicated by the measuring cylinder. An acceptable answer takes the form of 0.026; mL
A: 22; mL
